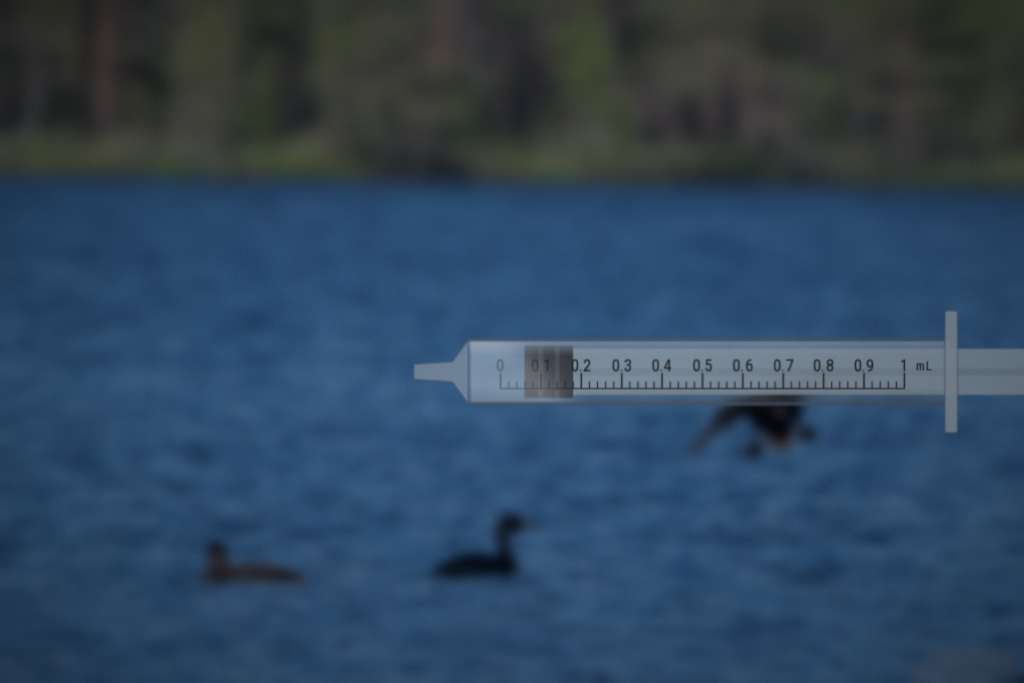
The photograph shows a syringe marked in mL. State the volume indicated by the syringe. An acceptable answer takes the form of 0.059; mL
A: 0.06; mL
